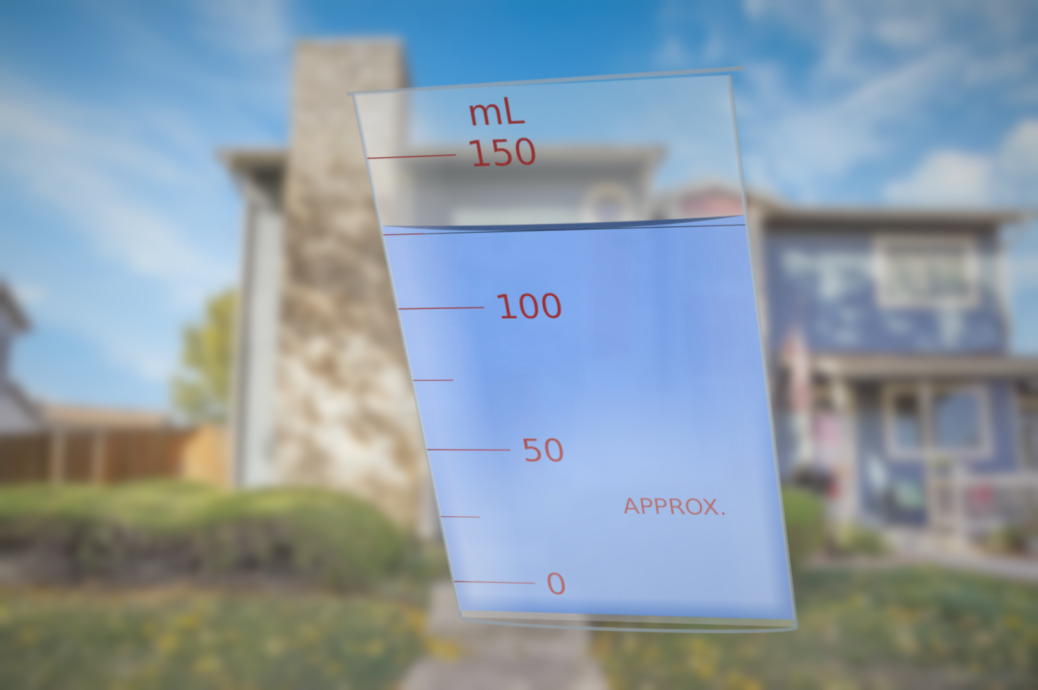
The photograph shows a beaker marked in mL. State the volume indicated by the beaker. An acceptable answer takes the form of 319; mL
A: 125; mL
